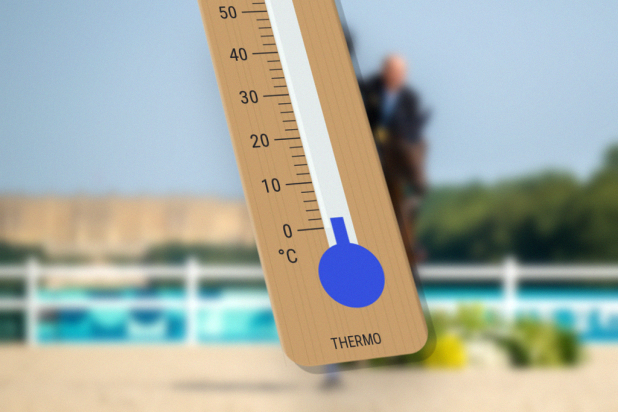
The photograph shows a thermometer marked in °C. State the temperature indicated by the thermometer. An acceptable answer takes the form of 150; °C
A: 2; °C
